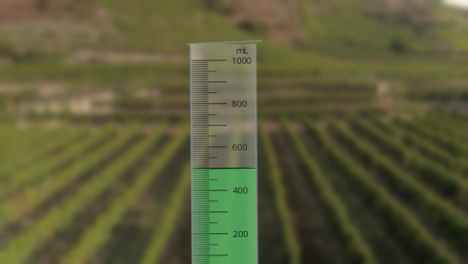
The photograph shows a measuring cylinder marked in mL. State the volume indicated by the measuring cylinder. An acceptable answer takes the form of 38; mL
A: 500; mL
